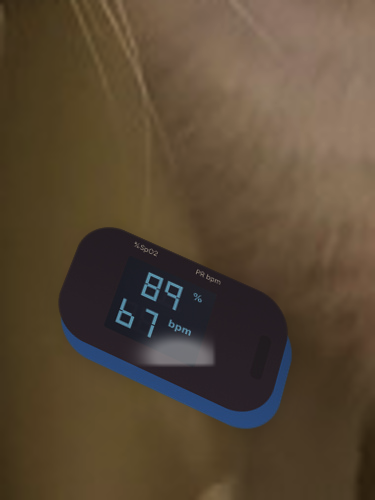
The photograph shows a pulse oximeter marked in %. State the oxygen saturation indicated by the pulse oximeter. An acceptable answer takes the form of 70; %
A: 89; %
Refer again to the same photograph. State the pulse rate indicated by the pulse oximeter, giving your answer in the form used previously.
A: 67; bpm
